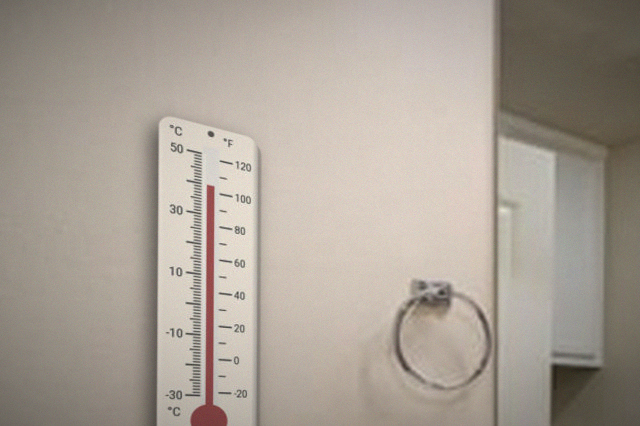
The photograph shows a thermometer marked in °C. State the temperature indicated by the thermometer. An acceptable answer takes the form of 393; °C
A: 40; °C
